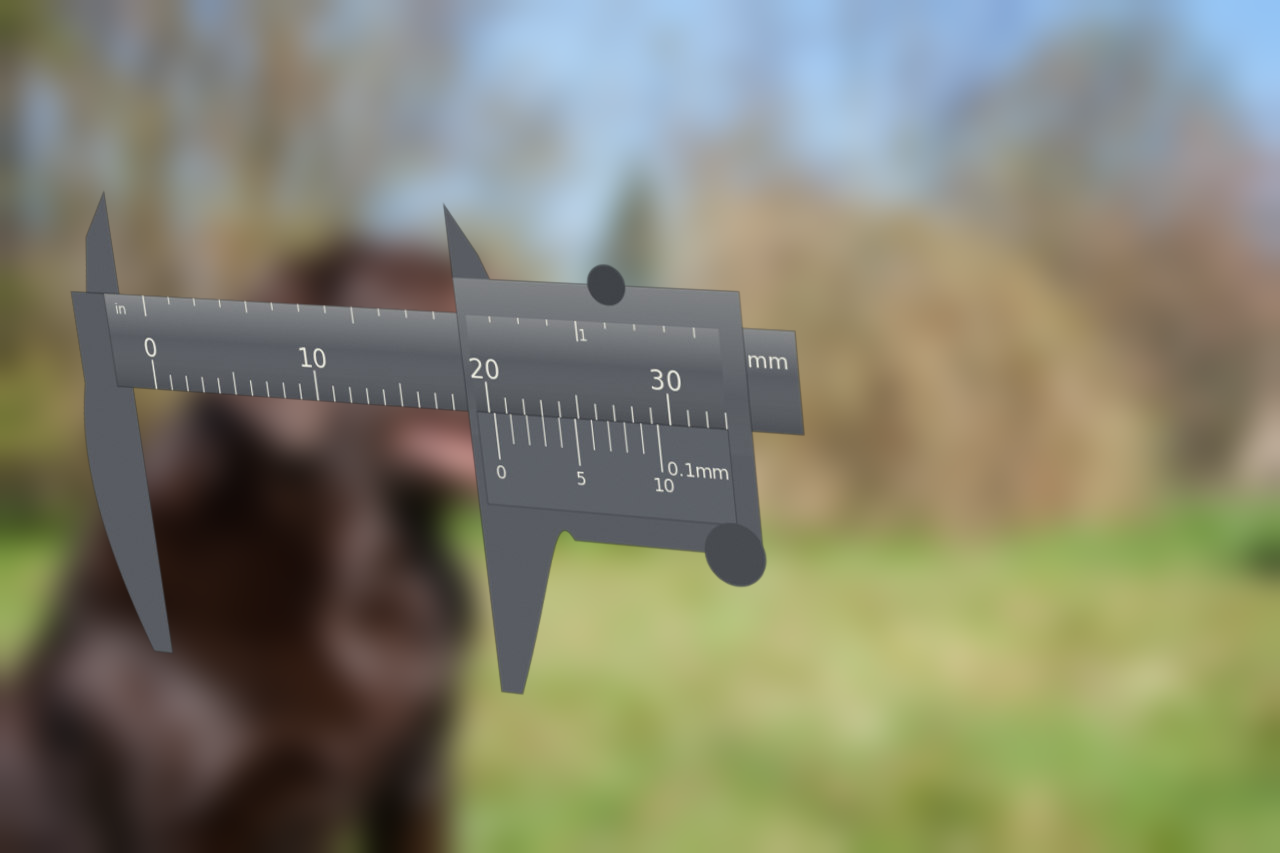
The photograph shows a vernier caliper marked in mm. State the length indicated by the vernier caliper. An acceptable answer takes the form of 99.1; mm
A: 20.3; mm
